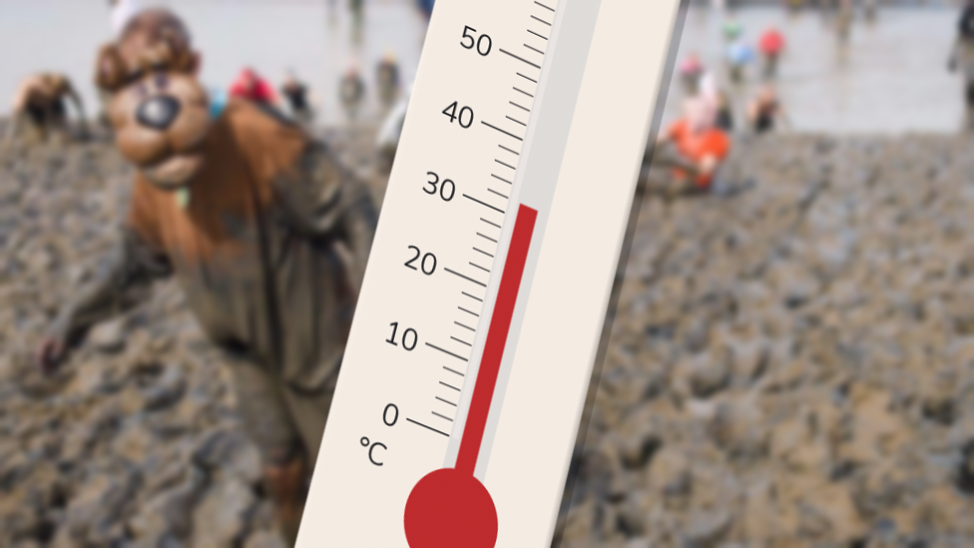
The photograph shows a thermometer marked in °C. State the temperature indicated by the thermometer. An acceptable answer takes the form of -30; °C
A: 32; °C
